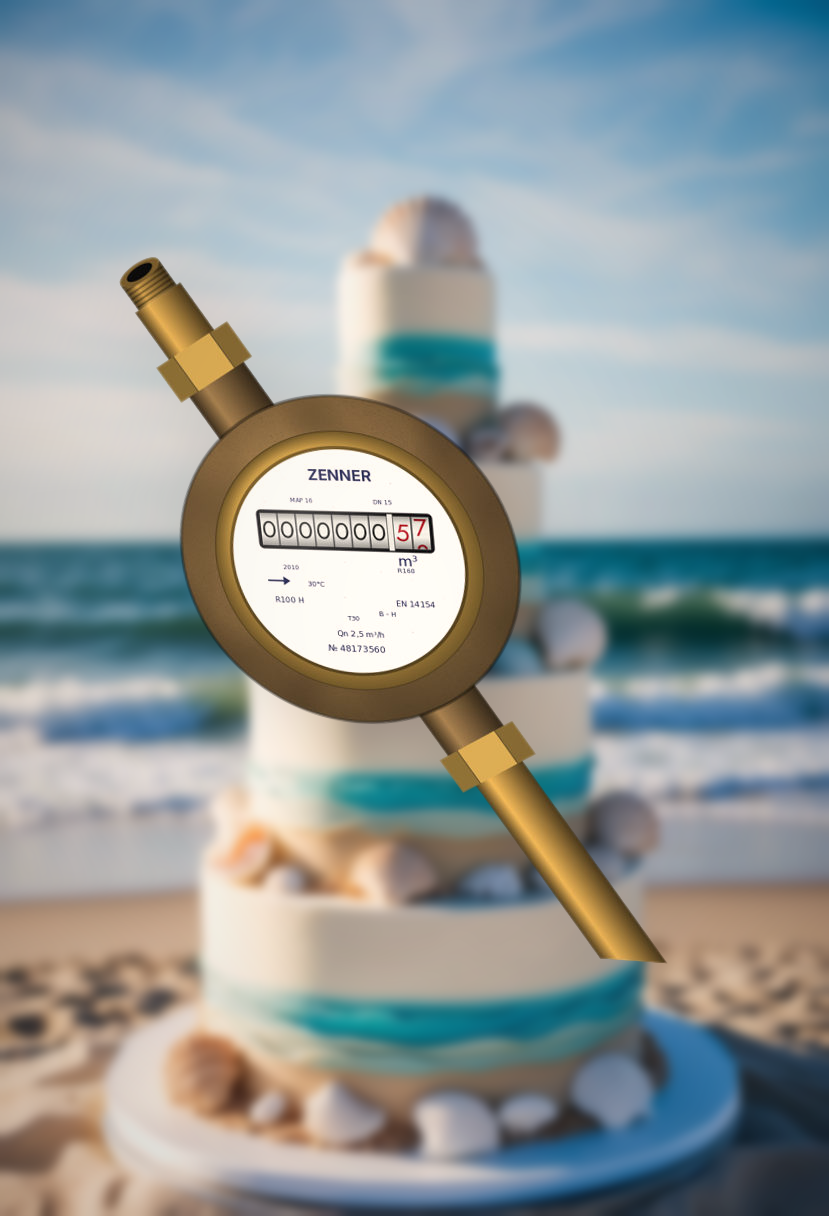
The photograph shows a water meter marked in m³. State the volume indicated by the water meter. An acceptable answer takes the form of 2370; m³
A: 0.57; m³
